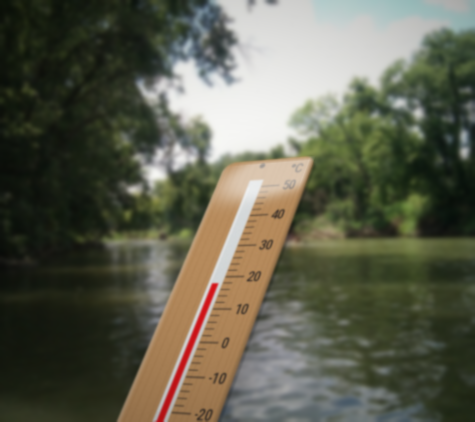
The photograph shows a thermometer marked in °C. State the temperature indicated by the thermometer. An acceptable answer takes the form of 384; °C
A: 18; °C
